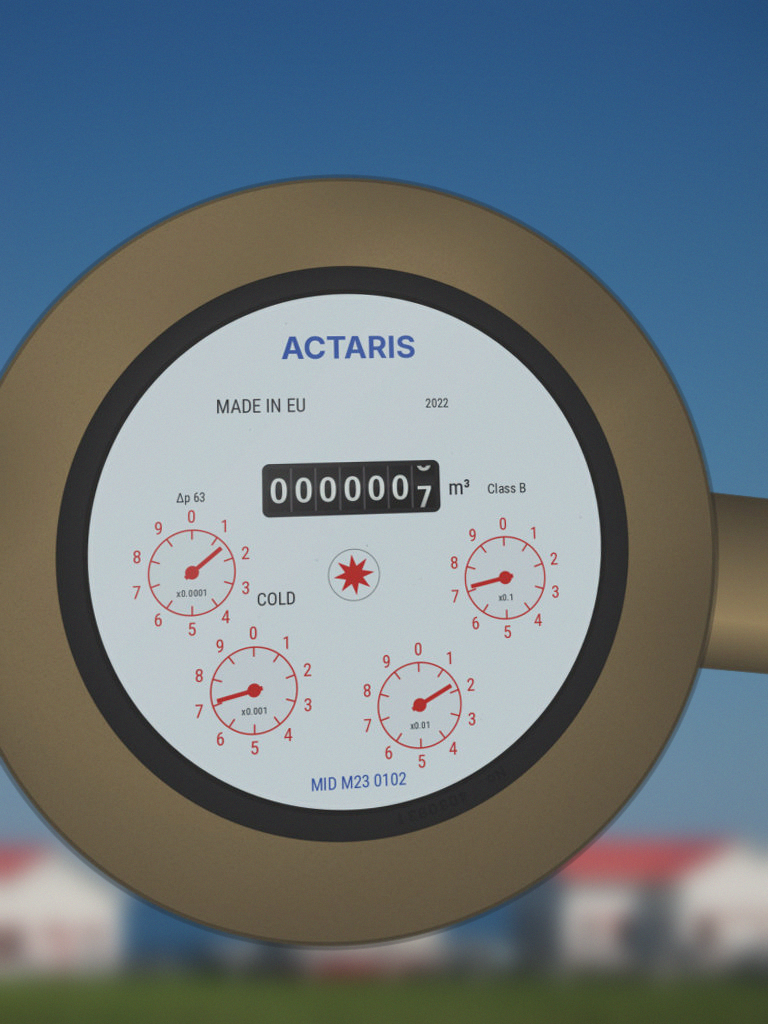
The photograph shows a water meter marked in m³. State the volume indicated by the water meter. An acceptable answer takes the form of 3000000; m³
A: 6.7171; m³
